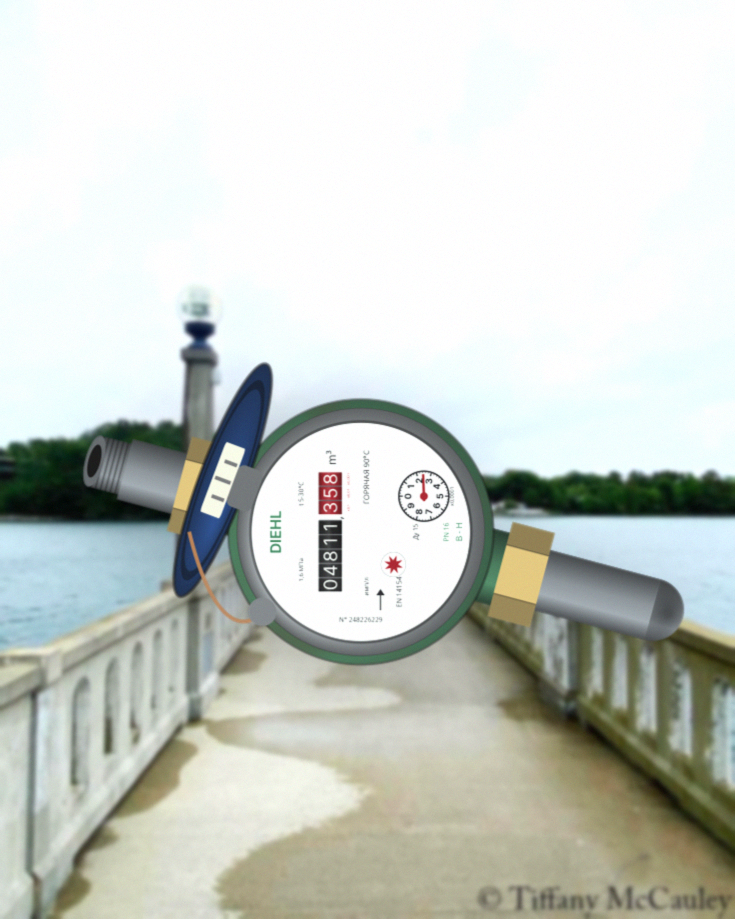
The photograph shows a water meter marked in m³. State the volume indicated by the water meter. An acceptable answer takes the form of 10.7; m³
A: 4811.3582; m³
